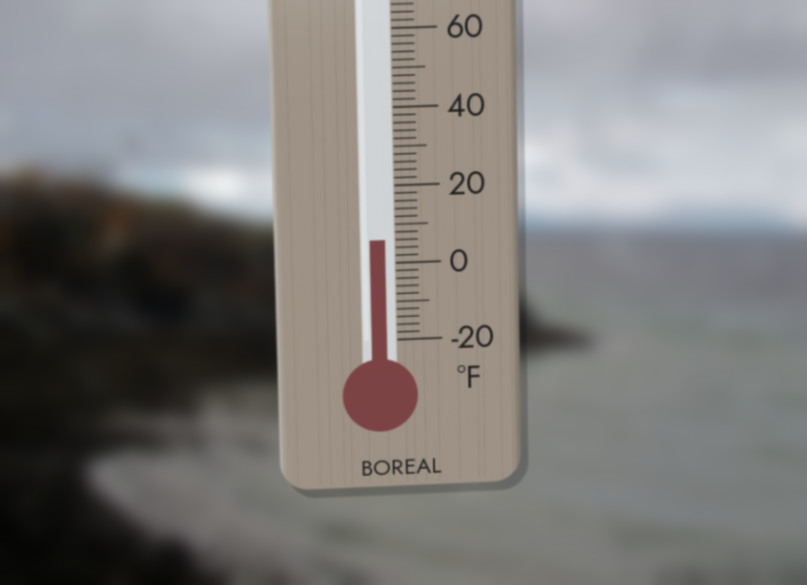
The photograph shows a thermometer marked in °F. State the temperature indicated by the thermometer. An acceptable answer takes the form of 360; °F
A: 6; °F
